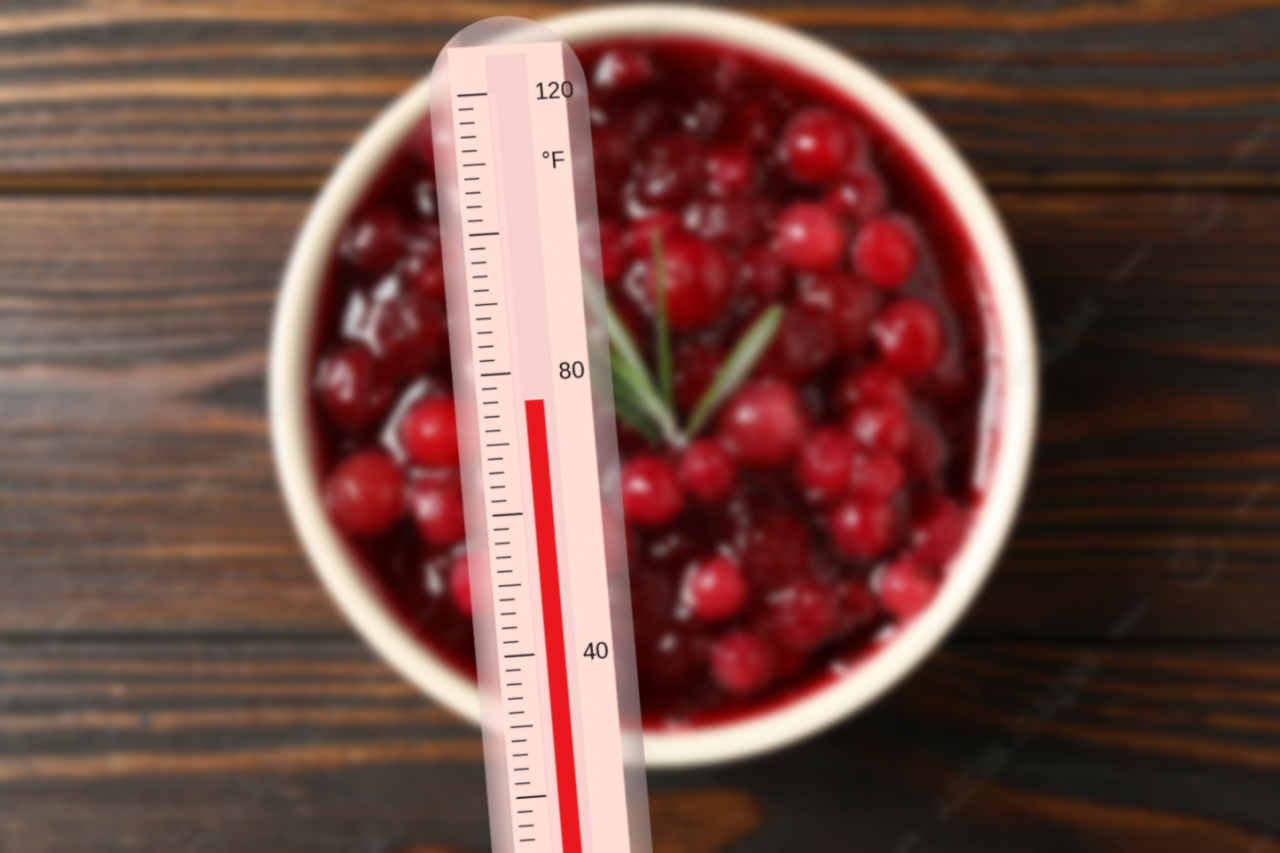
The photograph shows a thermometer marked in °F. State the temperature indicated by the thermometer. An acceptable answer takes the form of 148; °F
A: 76; °F
